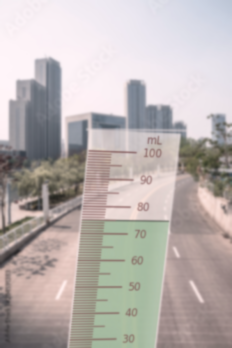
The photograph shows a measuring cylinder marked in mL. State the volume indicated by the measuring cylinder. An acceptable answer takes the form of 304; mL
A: 75; mL
